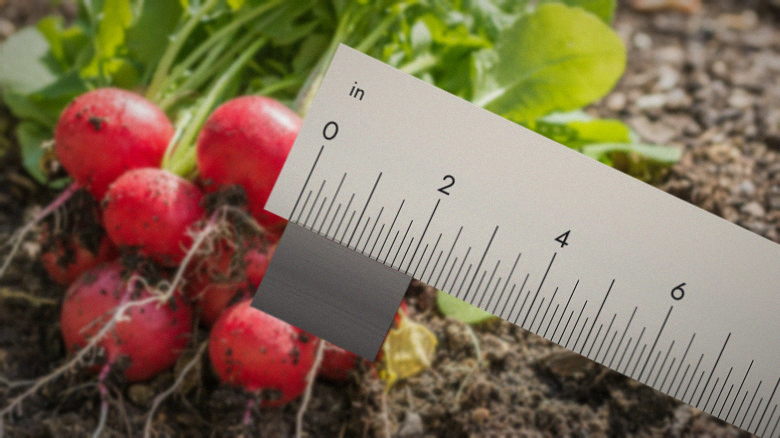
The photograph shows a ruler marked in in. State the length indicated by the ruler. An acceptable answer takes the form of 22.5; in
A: 2.125; in
